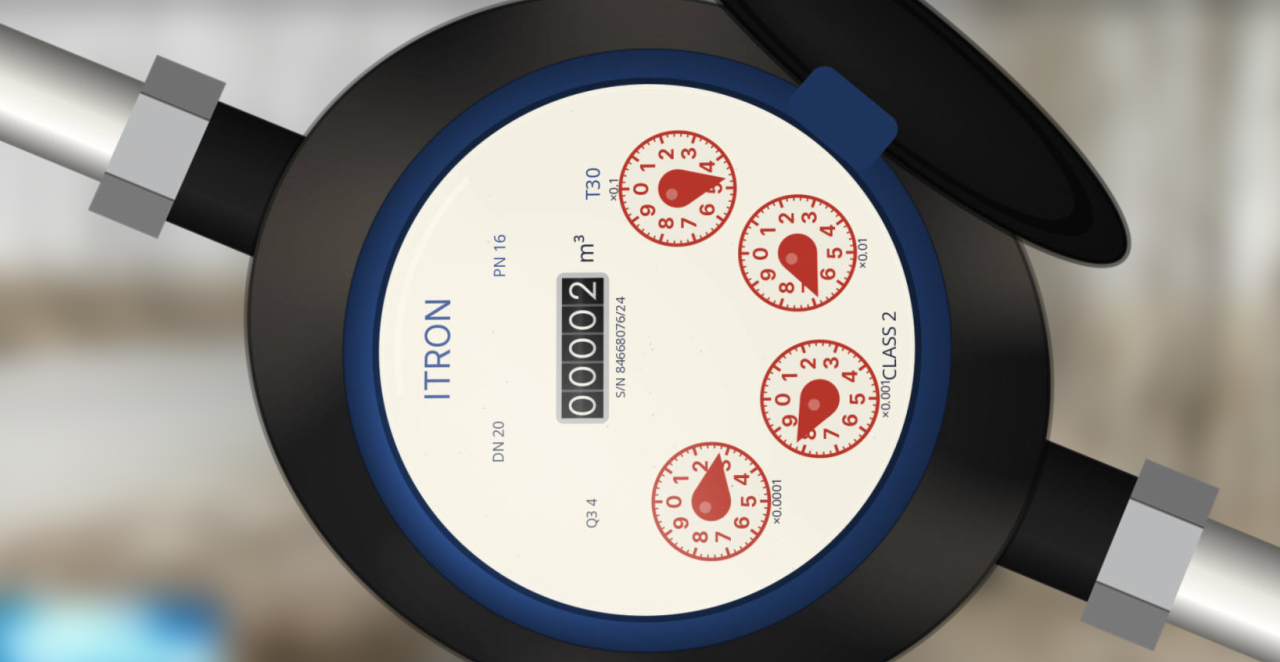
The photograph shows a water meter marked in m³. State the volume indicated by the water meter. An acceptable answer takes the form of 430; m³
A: 2.4682; m³
